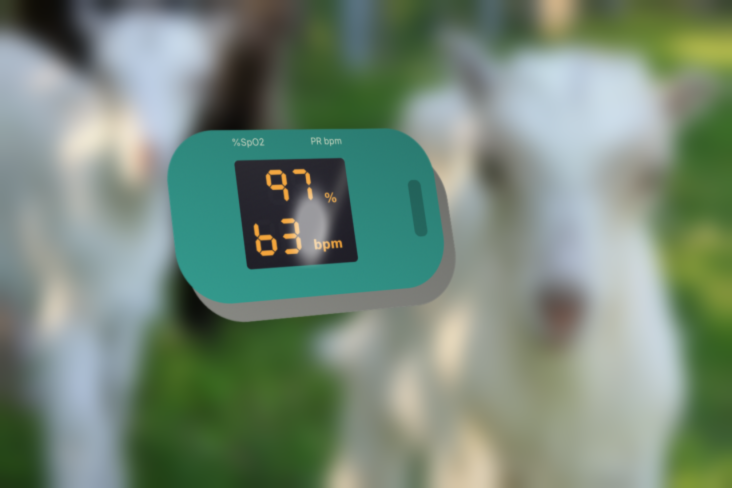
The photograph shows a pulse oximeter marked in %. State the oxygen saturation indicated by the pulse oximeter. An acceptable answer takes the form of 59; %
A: 97; %
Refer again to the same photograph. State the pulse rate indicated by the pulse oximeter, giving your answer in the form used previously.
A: 63; bpm
